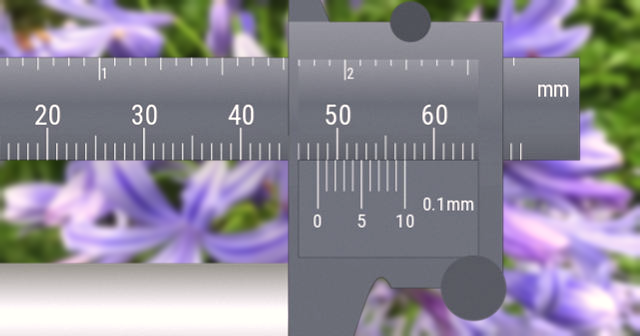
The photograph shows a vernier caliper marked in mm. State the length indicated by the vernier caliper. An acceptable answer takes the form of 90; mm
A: 48.0; mm
